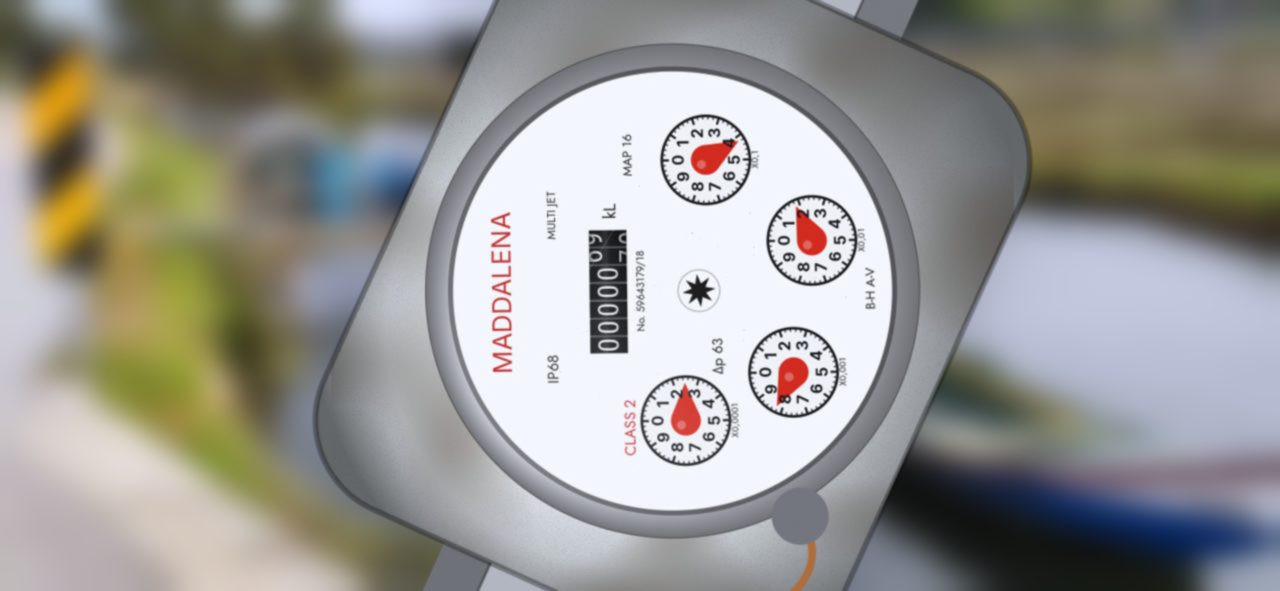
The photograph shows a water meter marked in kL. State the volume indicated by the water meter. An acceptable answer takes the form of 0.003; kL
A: 69.4182; kL
